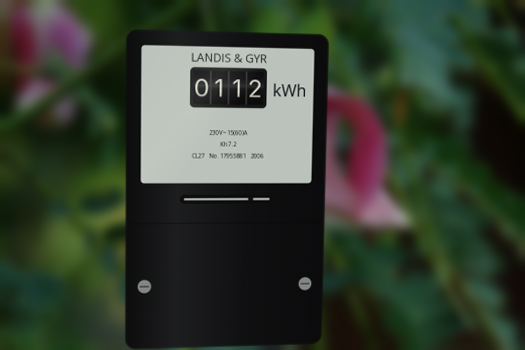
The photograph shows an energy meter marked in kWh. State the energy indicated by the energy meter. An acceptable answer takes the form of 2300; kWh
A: 112; kWh
